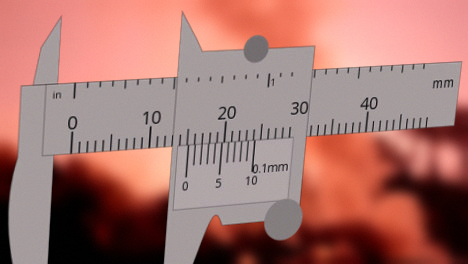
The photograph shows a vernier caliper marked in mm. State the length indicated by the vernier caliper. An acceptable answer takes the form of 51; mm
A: 15.2; mm
